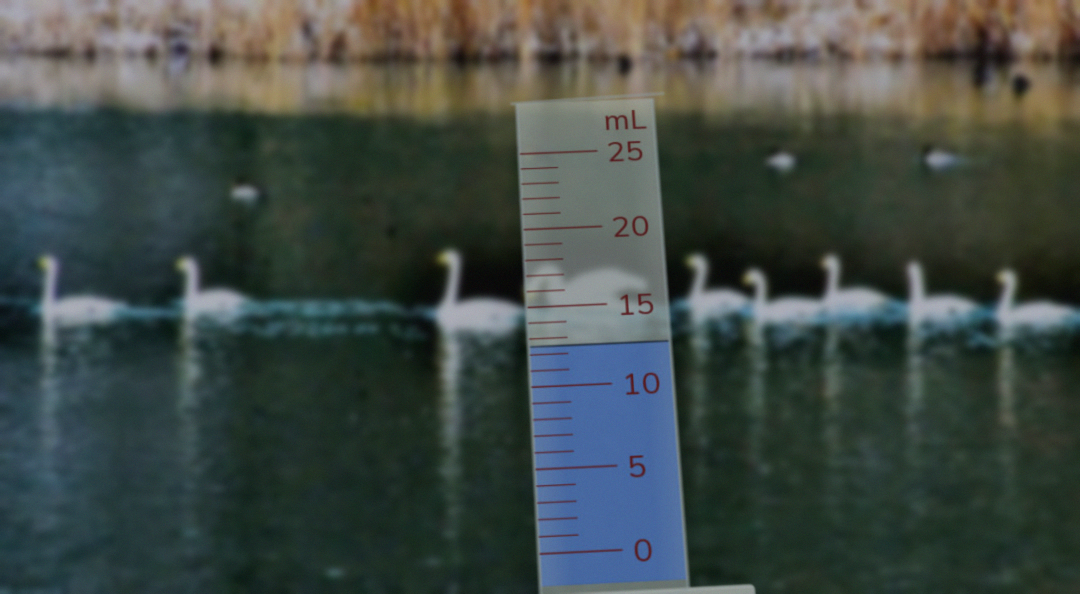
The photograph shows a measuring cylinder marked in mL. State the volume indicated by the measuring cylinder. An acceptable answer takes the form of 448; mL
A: 12.5; mL
